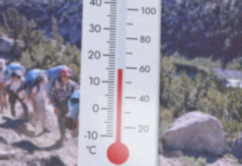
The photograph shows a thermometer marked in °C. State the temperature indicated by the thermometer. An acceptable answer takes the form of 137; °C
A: 15; °C
